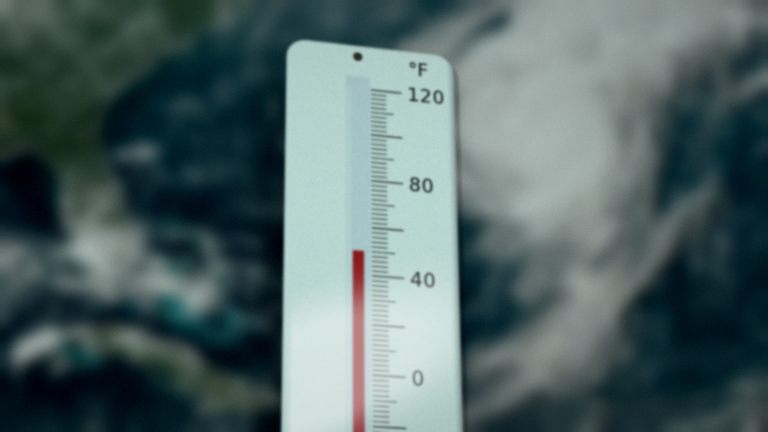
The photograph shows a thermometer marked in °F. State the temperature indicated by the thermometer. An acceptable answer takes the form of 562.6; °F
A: 50; °F
